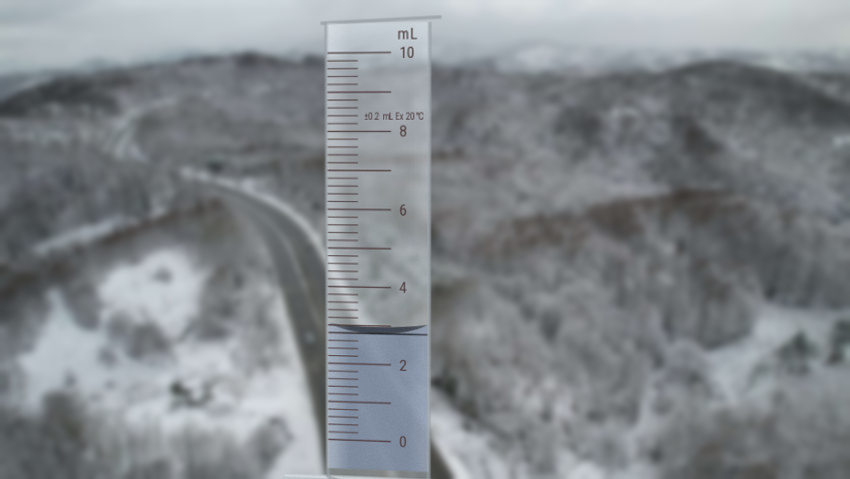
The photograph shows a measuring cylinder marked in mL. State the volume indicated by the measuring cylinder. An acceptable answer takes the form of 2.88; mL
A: 2.8; mL
